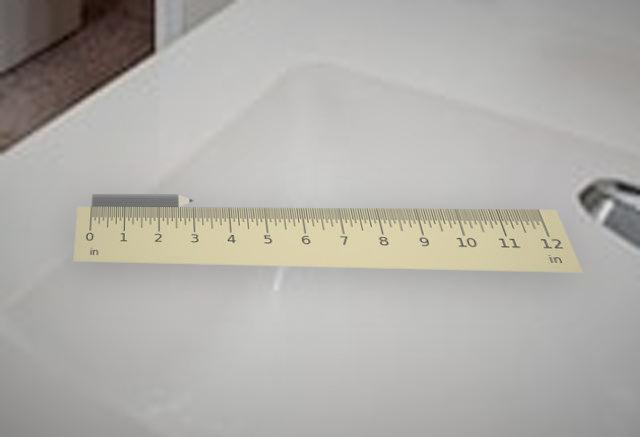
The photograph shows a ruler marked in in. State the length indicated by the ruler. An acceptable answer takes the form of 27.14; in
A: 3; in
